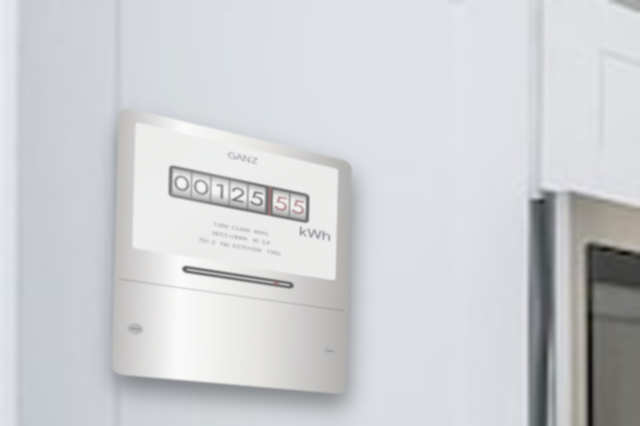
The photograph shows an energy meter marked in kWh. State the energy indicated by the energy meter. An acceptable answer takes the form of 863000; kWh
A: 125.55; kWh
